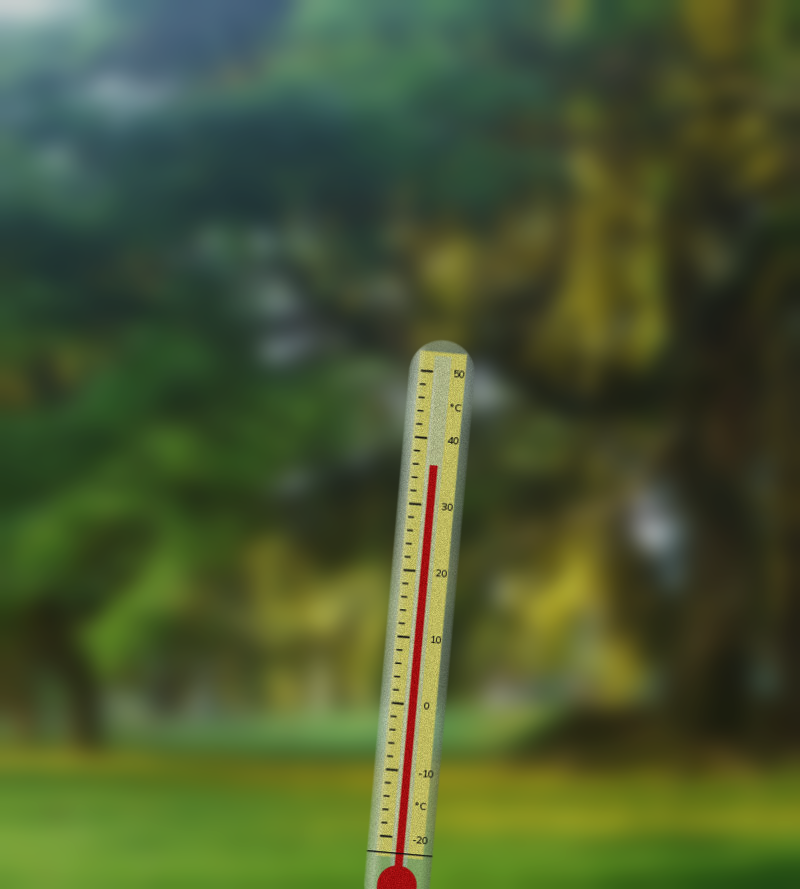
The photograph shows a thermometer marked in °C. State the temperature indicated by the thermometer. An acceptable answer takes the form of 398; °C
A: 36; °C
